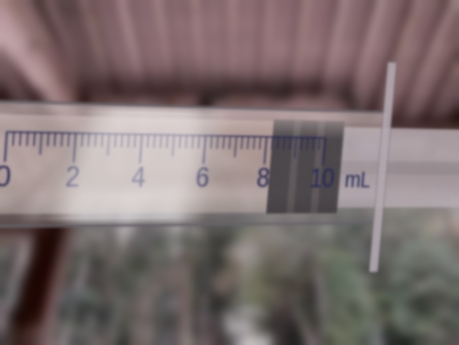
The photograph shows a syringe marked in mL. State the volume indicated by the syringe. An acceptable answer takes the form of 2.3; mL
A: 8.2; mL
